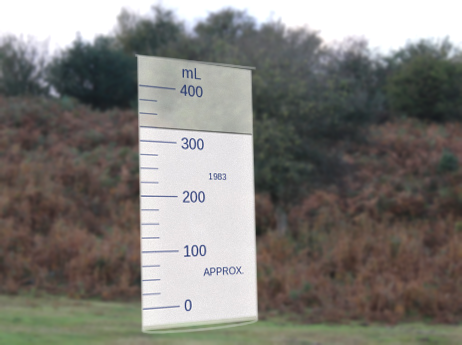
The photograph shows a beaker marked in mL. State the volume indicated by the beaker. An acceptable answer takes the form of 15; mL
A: 325; mL
